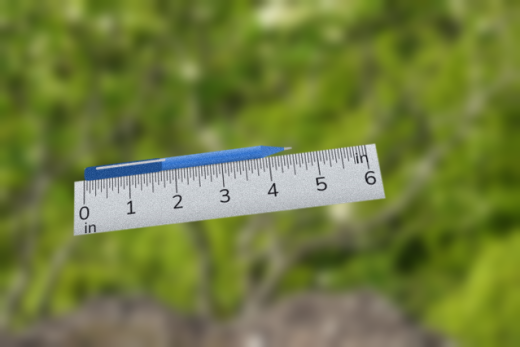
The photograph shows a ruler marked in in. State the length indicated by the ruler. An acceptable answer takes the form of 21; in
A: 4.5; in
